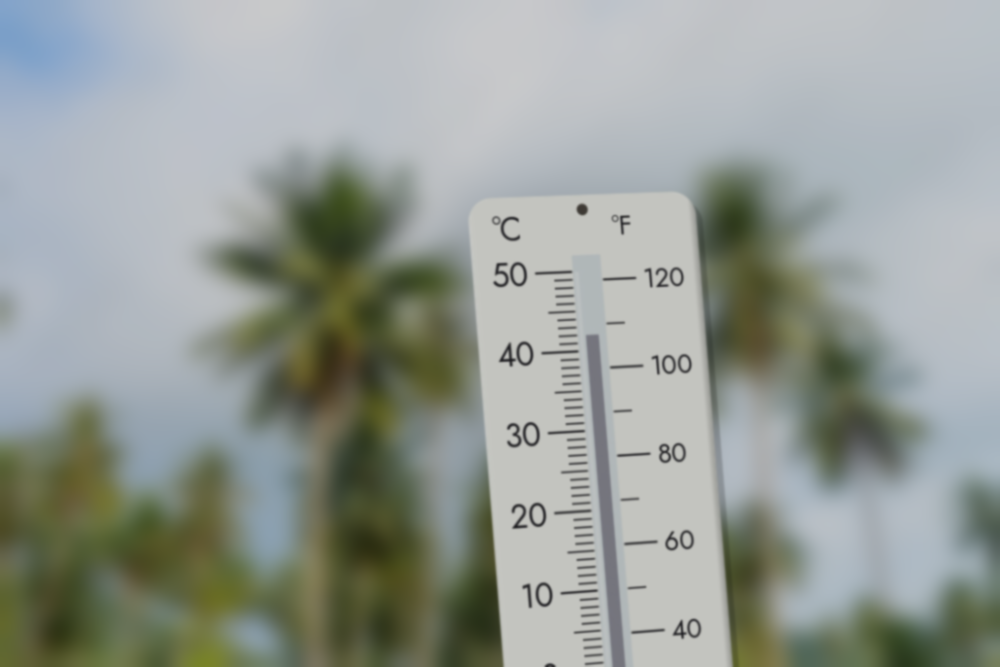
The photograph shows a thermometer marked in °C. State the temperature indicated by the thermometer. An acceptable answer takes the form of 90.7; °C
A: 42; °C
